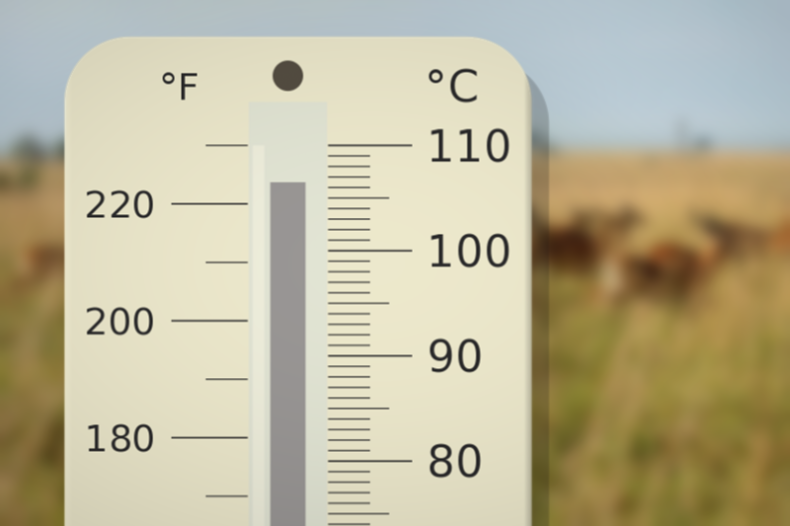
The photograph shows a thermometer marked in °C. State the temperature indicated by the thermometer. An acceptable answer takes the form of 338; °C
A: 106.5; °C
